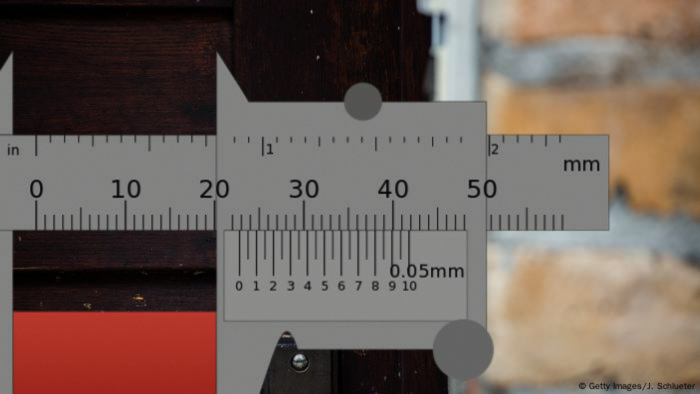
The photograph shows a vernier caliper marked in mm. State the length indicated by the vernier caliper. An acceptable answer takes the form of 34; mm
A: 22.8; mm
